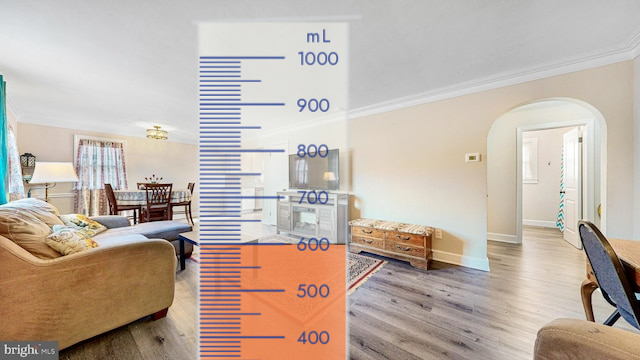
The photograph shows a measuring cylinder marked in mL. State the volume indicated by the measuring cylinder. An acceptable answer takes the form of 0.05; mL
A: 600; mL
